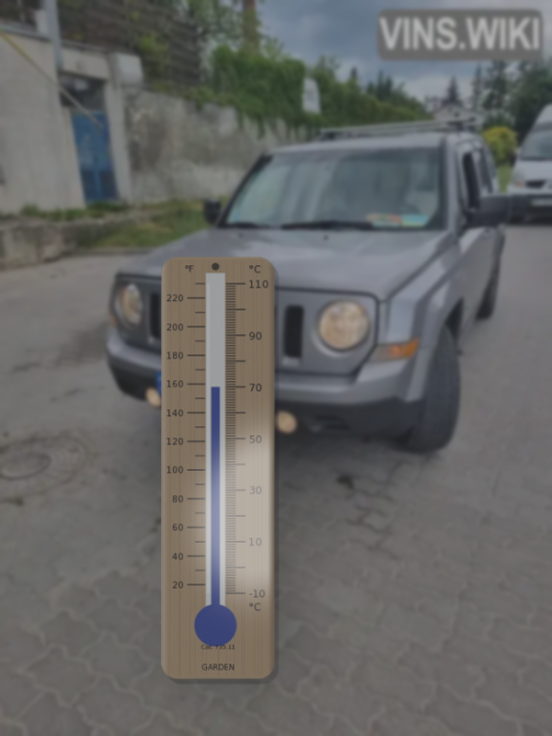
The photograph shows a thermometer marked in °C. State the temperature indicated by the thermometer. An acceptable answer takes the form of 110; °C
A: 70; °C
